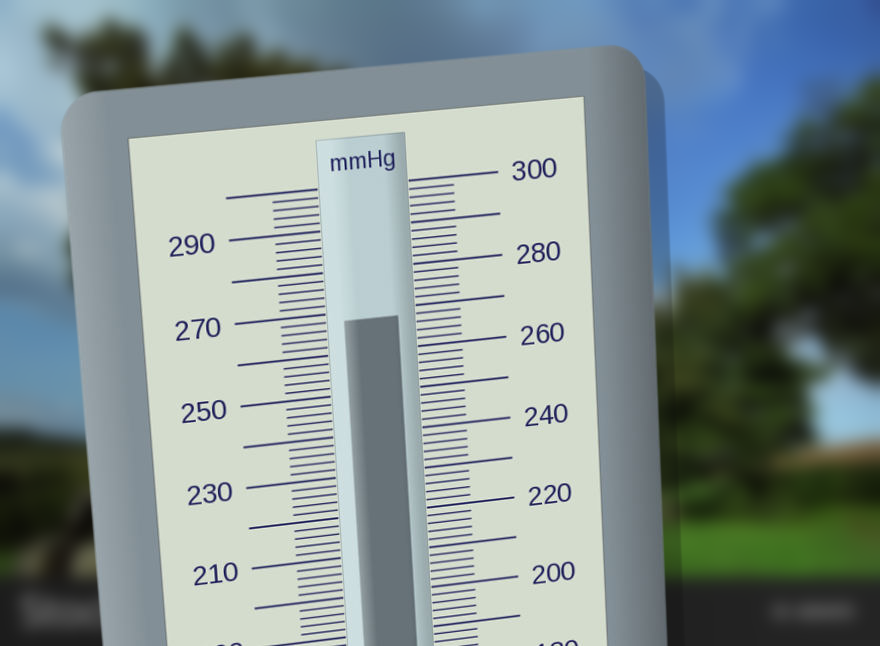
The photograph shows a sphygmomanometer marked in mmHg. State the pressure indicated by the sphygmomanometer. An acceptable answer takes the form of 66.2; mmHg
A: 268; mmHg
